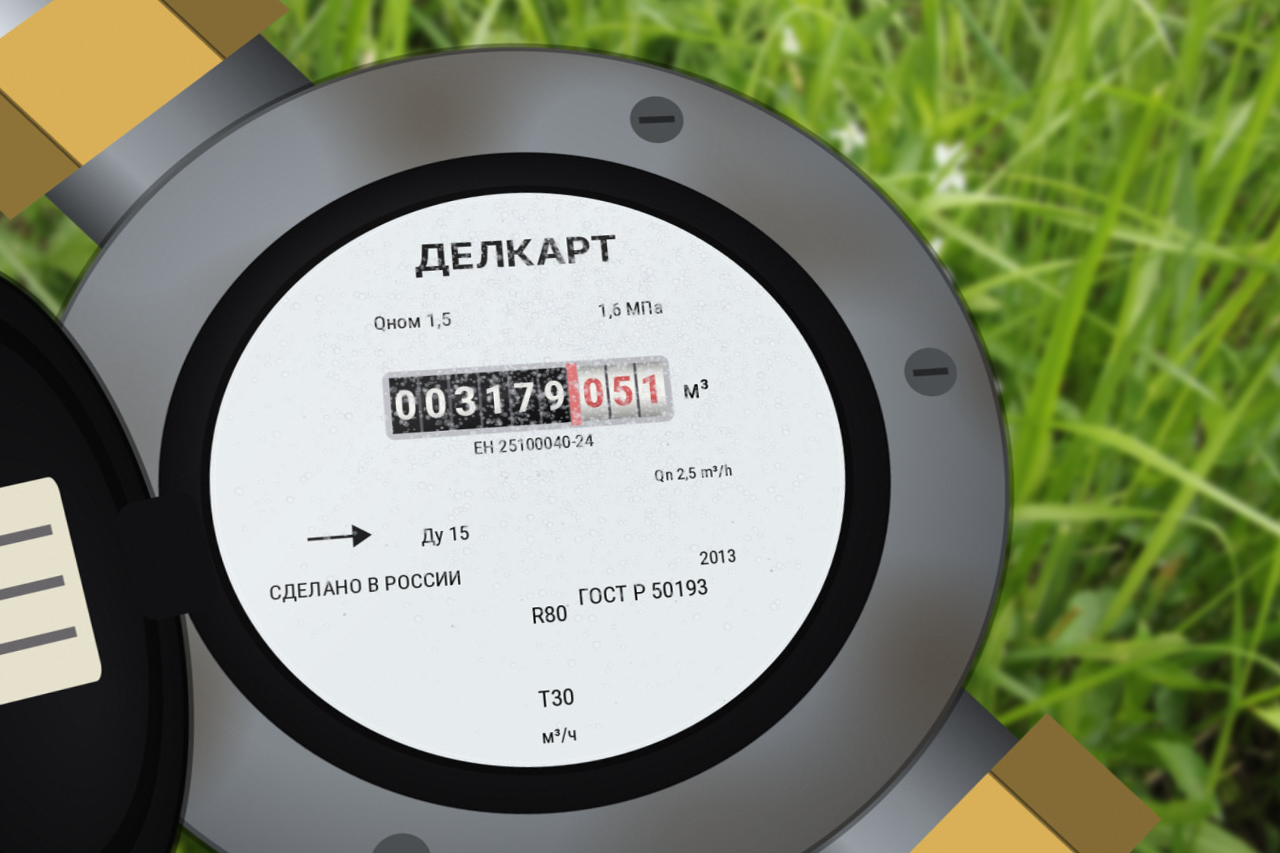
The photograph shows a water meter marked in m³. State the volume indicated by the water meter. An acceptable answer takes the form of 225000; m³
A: 3179.051; m³
